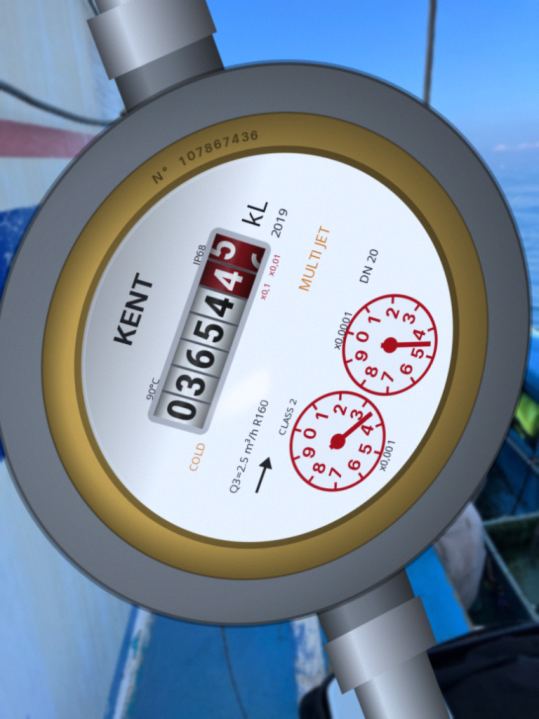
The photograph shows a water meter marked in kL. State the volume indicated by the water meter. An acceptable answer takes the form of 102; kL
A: 3654.4534; kL
